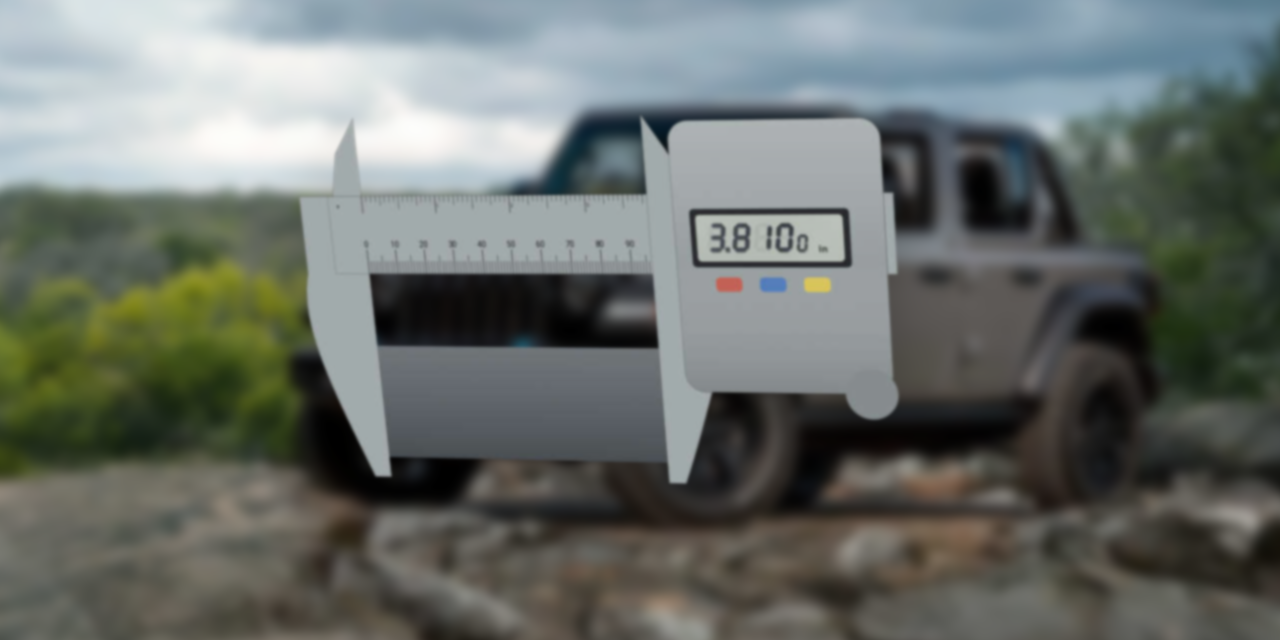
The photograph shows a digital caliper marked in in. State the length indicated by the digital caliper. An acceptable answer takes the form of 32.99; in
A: 3.8100; in
